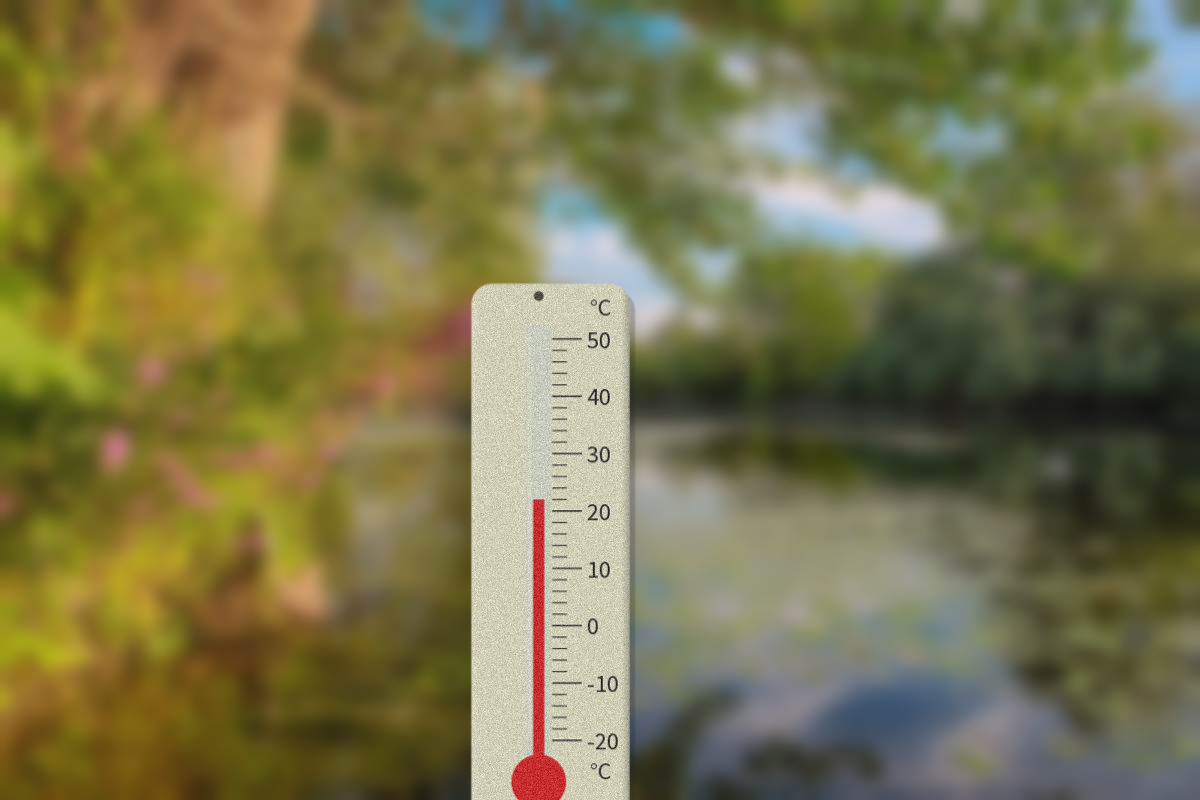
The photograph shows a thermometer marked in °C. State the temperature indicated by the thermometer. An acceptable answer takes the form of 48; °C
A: 22; °C
